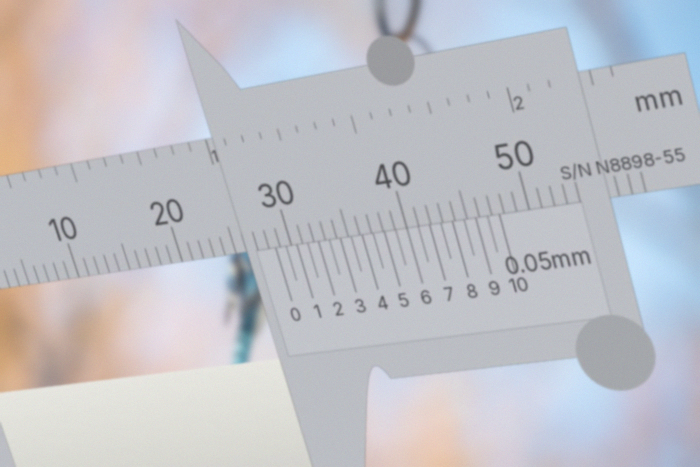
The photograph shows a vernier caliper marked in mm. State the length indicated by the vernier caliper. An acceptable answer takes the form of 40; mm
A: 28.6; mm
